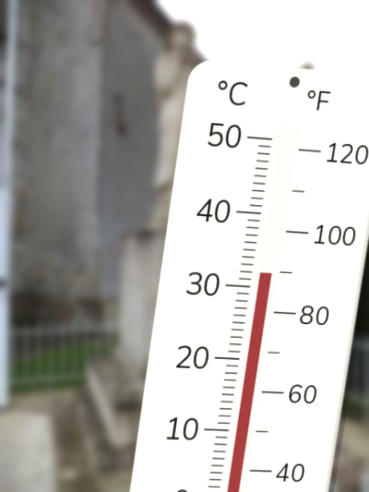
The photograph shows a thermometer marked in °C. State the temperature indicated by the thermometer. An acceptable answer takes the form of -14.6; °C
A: 32; °C
